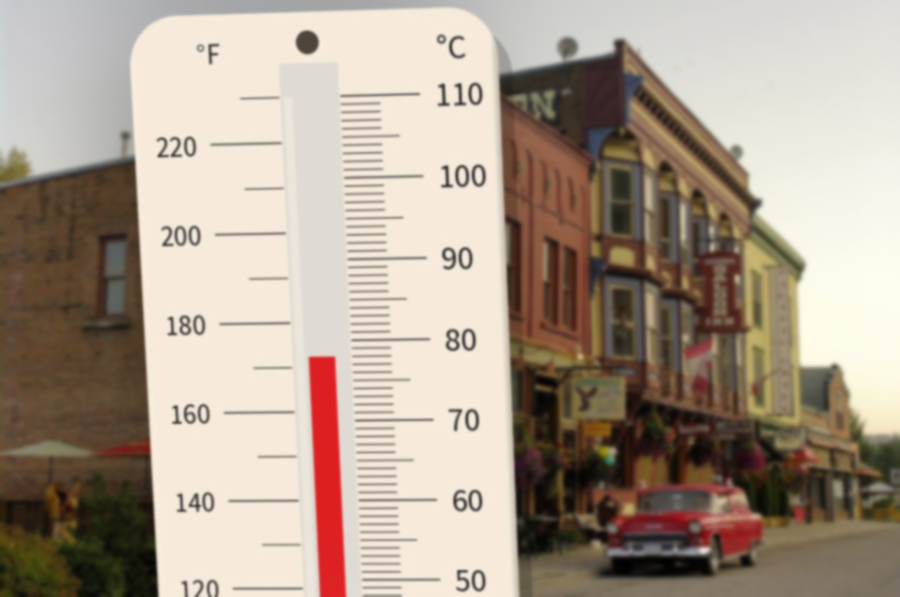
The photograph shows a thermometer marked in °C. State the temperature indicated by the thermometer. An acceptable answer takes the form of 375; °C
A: 78; °C
